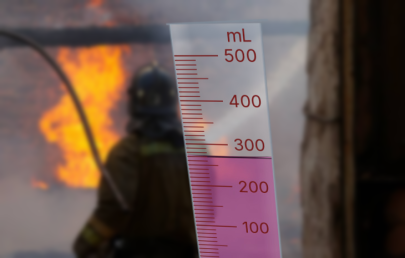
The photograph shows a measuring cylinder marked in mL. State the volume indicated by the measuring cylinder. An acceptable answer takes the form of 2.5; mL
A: 270; mL
